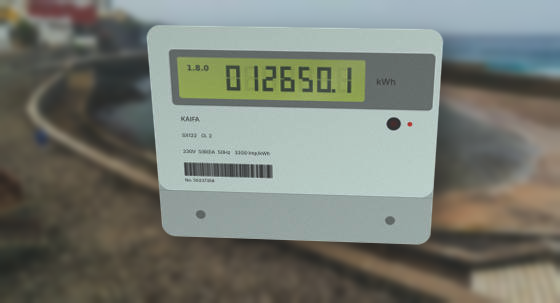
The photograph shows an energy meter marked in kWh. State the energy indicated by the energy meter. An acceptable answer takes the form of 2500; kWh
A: 12650.1; kWh
